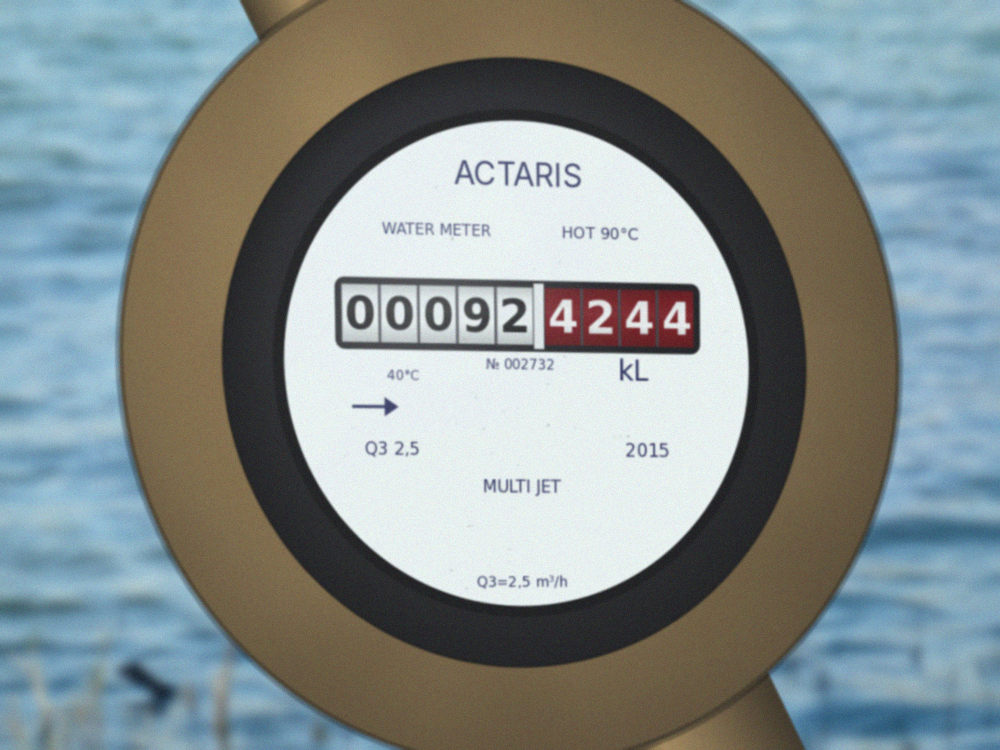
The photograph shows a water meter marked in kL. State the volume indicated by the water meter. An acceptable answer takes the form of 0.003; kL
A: 92.4244; kL
